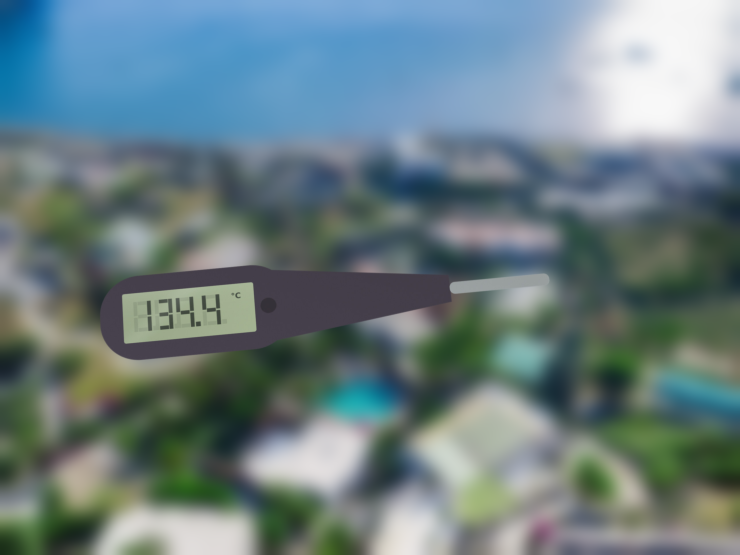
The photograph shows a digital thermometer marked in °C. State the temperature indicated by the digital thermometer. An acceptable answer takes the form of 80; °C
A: 134.4; °C
